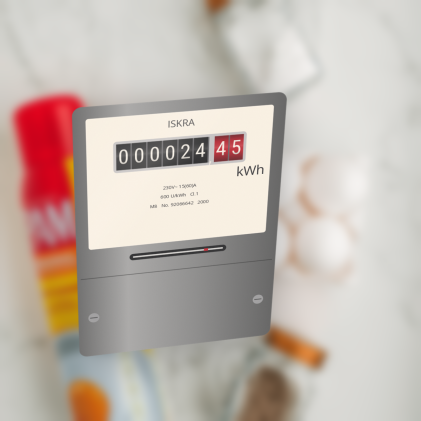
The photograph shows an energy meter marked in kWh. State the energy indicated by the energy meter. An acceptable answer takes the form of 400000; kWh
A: 24.45; kWh
